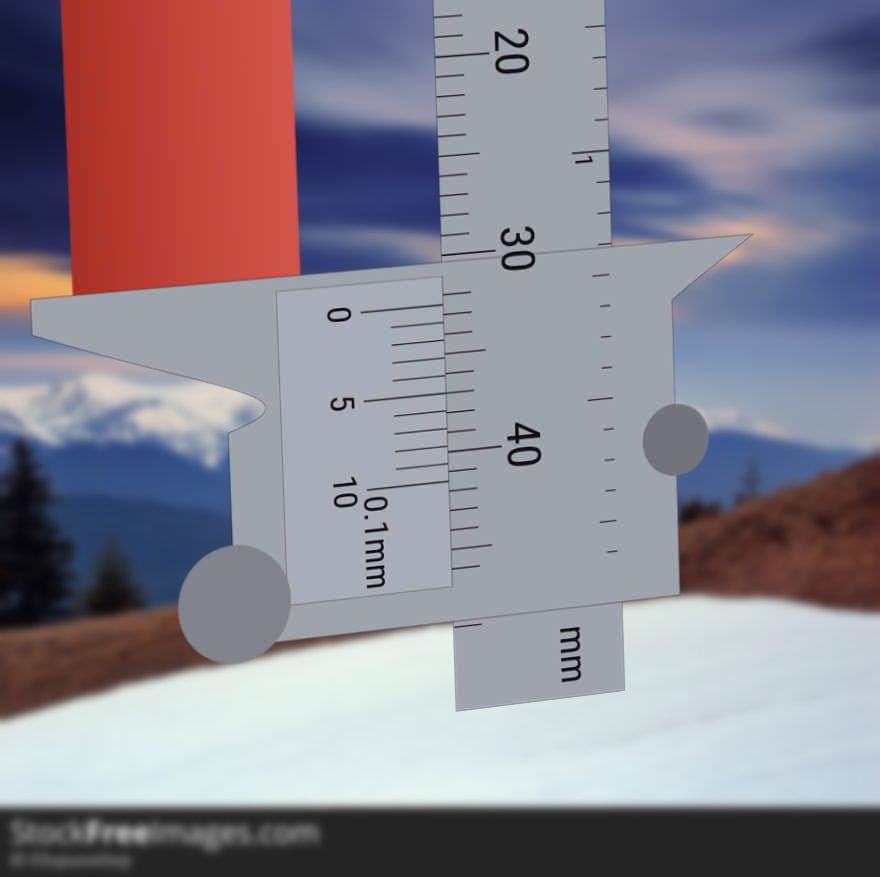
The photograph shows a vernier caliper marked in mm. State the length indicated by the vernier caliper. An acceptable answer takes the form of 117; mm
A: 32.5; mm
